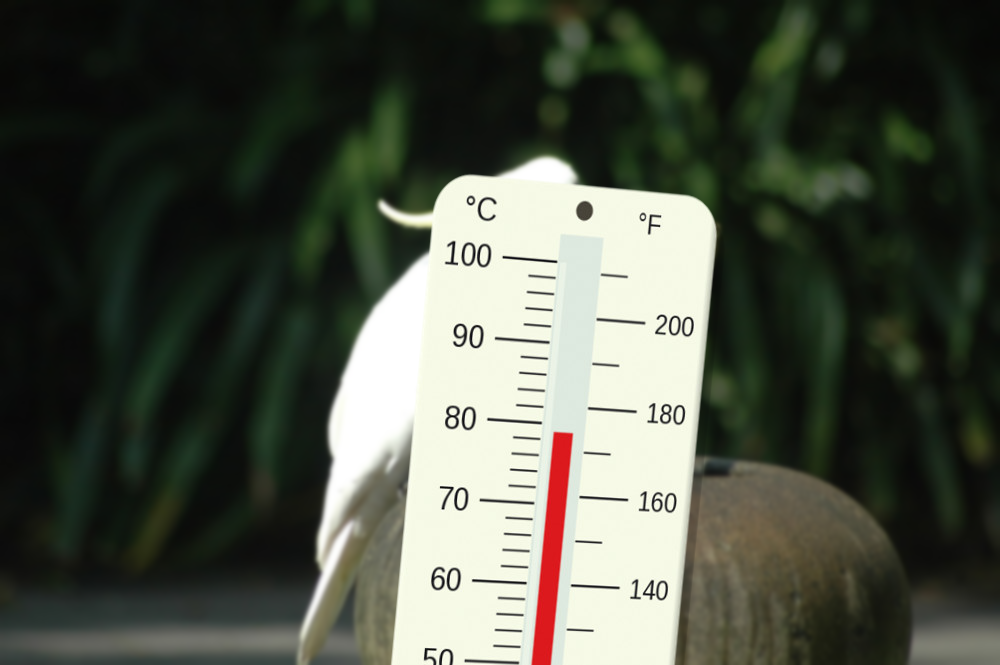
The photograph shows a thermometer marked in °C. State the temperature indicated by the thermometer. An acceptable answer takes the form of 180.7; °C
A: 79; °C
